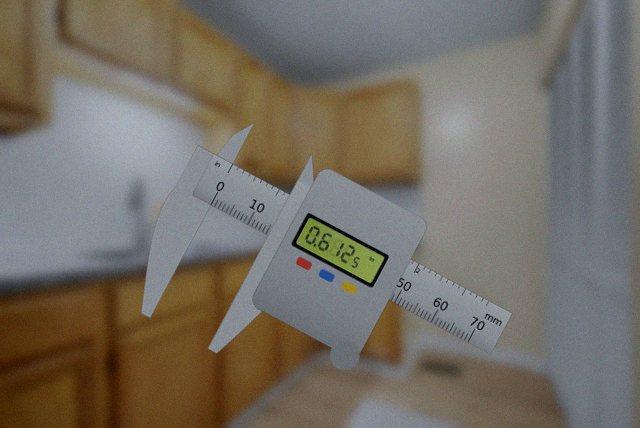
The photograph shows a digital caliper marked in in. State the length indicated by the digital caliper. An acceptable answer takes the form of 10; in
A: 0.6125; in
